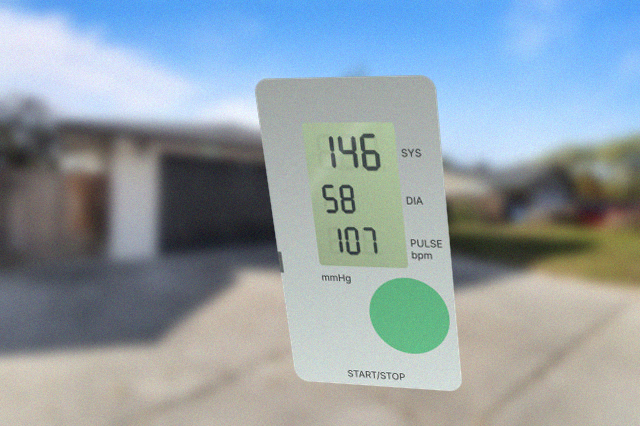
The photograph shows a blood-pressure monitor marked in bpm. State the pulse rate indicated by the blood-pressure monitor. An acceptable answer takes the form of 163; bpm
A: 107; bpm
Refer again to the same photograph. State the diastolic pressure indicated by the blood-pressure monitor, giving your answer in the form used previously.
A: 58; mmHg
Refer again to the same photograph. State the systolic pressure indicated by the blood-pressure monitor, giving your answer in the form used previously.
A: 146; mmHg
